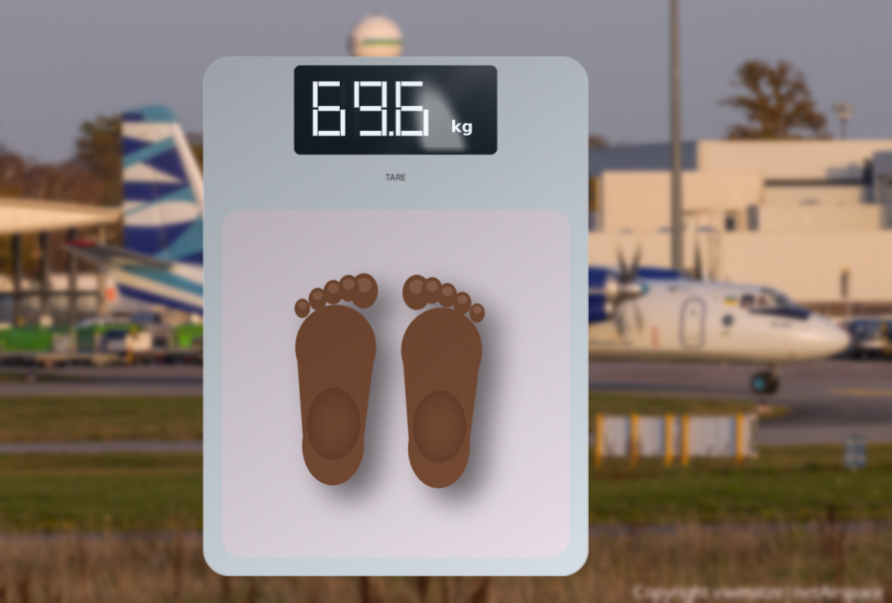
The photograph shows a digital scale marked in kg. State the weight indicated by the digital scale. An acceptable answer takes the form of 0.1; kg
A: 69.6; kg
